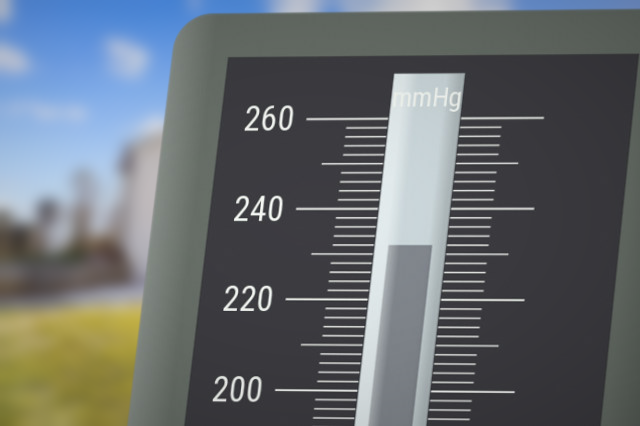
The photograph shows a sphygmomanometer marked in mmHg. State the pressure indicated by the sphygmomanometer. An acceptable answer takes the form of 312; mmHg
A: 232; mmHg
